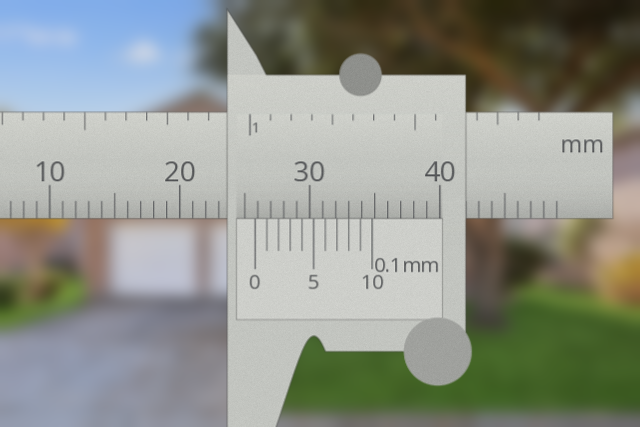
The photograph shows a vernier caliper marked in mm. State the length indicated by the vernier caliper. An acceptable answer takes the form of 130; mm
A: 25.8; mm
